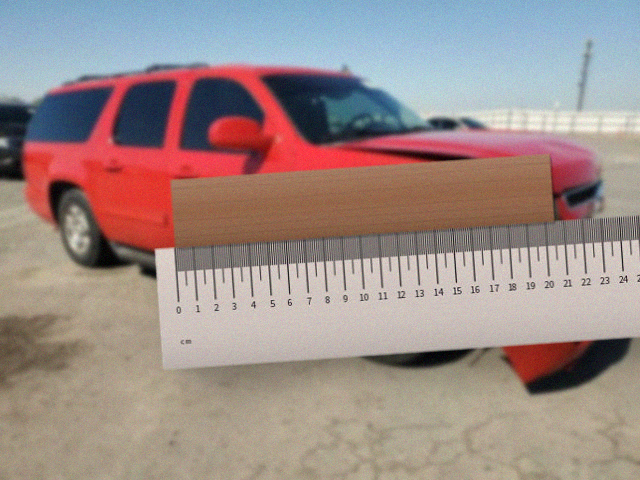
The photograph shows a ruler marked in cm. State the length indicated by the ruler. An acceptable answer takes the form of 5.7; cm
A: 20.5; cm
